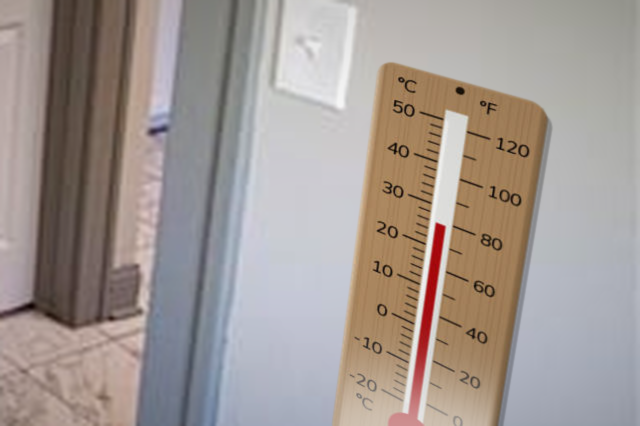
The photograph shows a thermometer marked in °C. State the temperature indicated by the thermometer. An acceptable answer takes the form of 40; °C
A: 26; °C
